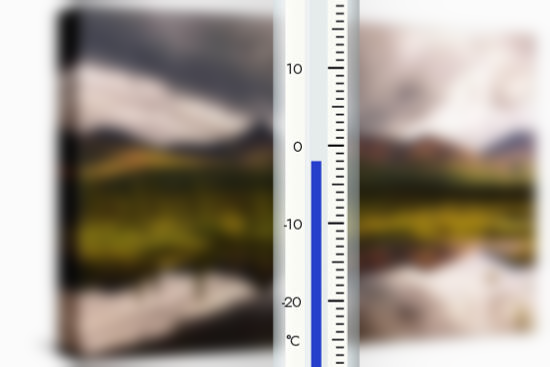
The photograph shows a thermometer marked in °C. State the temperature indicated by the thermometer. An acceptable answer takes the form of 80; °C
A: -2; °C
